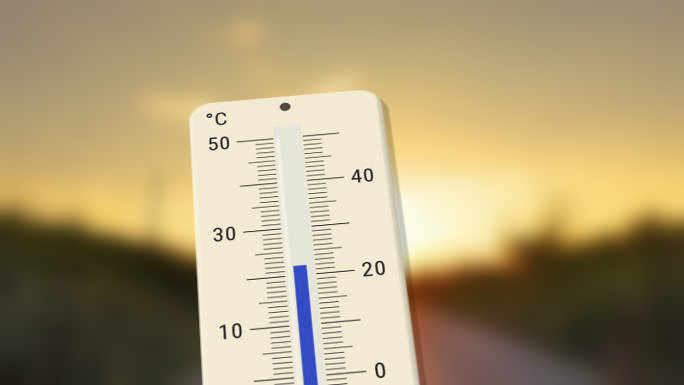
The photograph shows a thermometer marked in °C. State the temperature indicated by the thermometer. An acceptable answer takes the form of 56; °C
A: 22; °C
